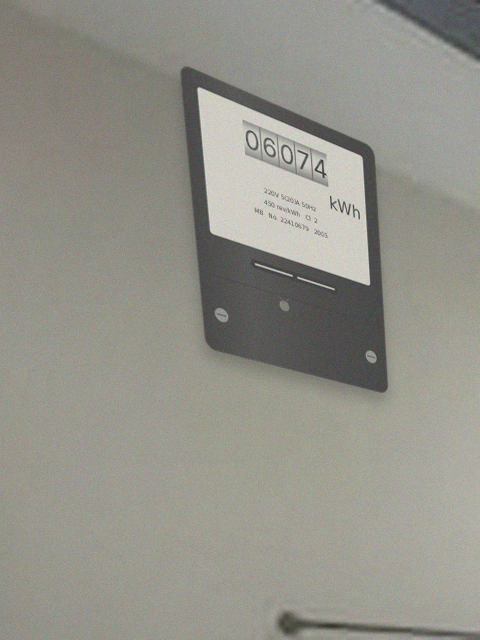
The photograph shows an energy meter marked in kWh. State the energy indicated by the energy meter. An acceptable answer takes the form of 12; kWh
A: 6074; kWh
